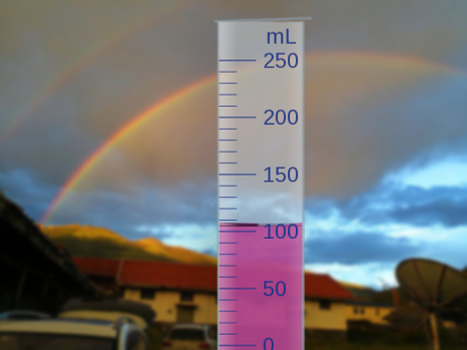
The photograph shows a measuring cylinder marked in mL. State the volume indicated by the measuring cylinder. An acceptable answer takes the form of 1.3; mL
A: 105; mL
